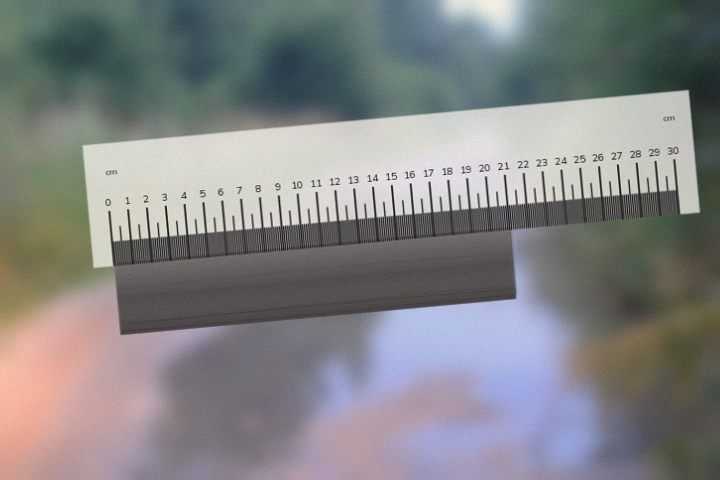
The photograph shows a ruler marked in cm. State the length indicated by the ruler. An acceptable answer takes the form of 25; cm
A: 21; cm
